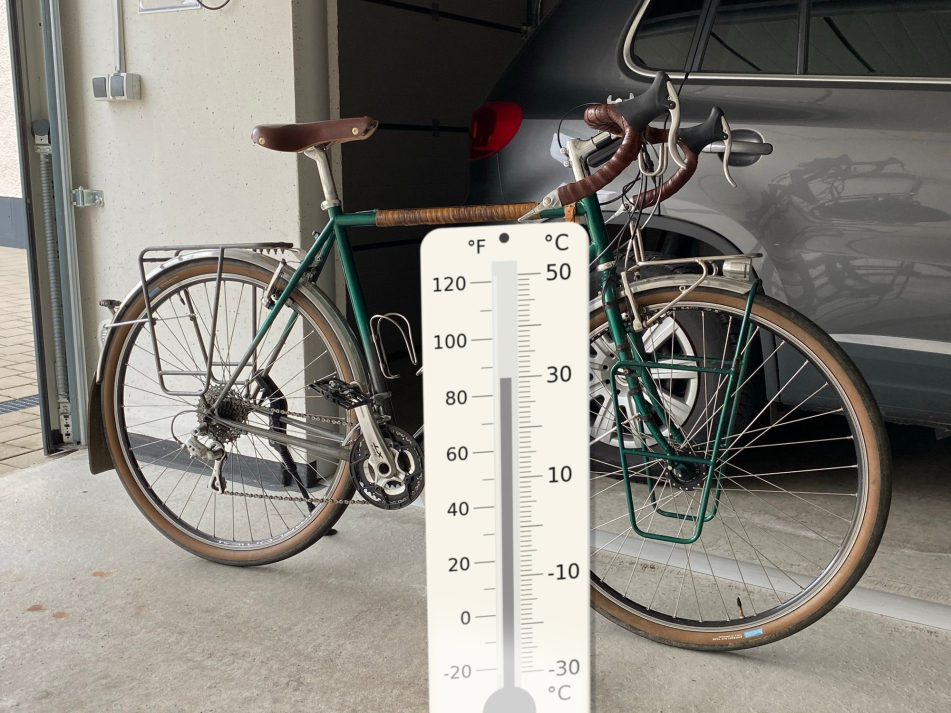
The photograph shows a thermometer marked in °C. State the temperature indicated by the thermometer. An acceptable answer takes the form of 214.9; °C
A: 30; °C
